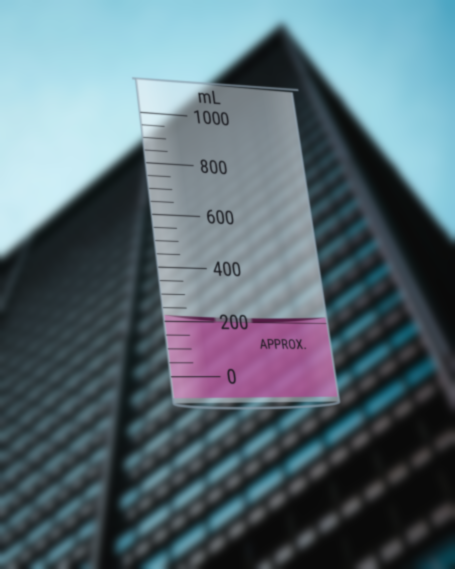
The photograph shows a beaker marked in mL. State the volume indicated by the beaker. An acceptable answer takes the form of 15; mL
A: 200; mL
